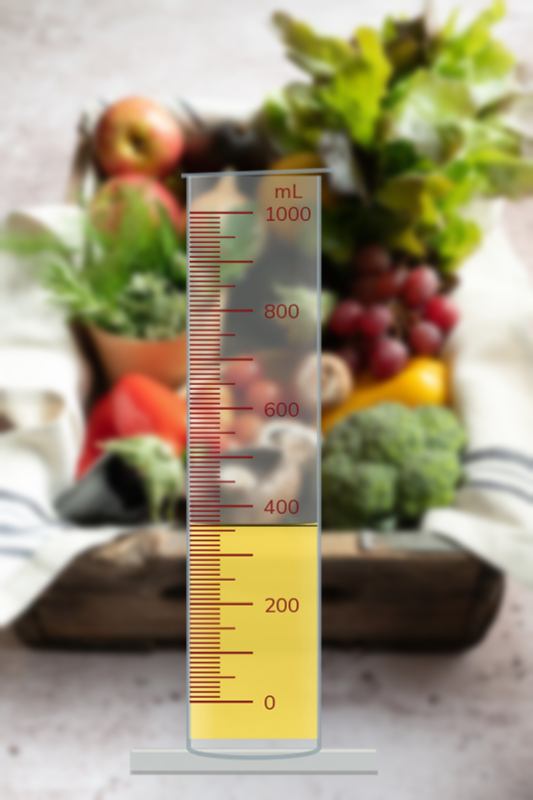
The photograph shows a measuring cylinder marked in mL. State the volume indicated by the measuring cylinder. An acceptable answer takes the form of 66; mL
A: 360; mL
